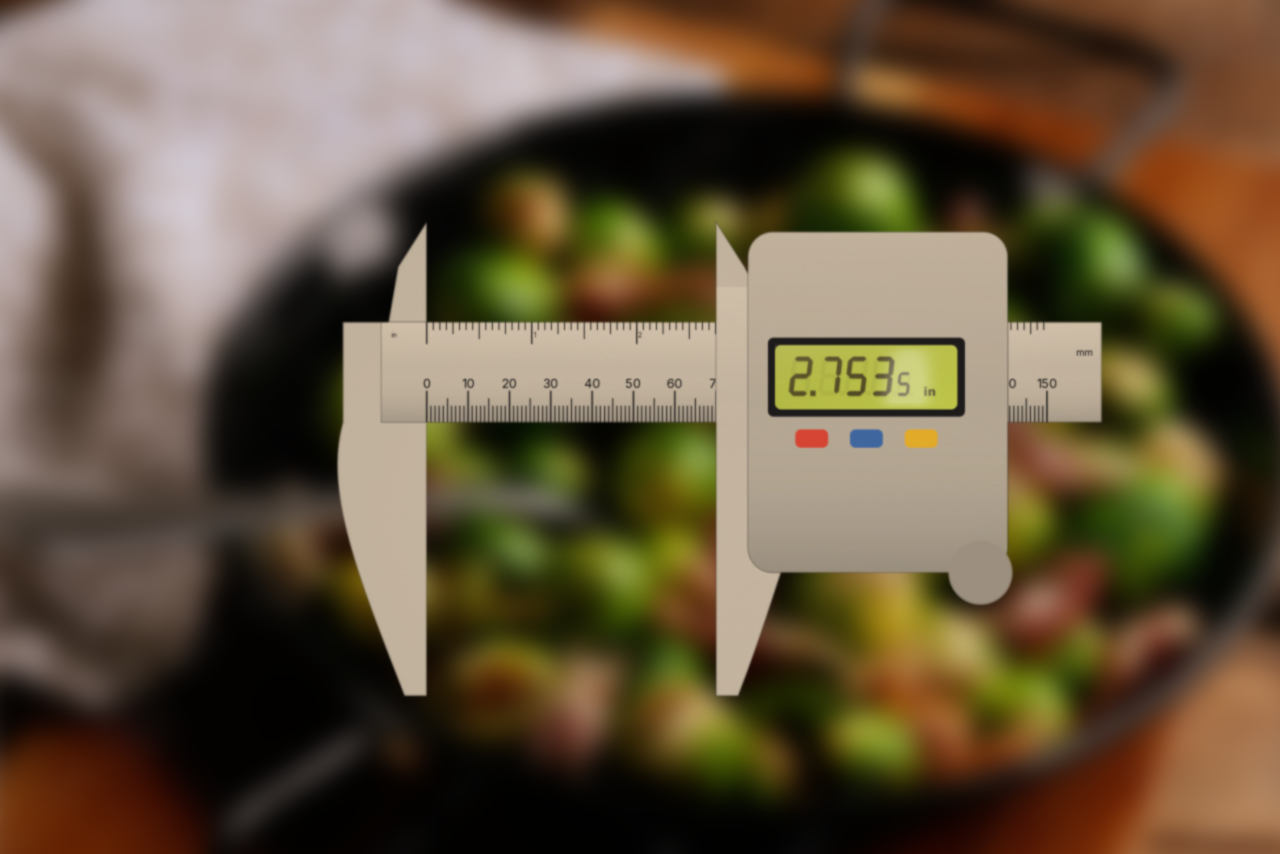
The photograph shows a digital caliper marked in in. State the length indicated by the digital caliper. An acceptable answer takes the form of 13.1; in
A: 2.7535; in
